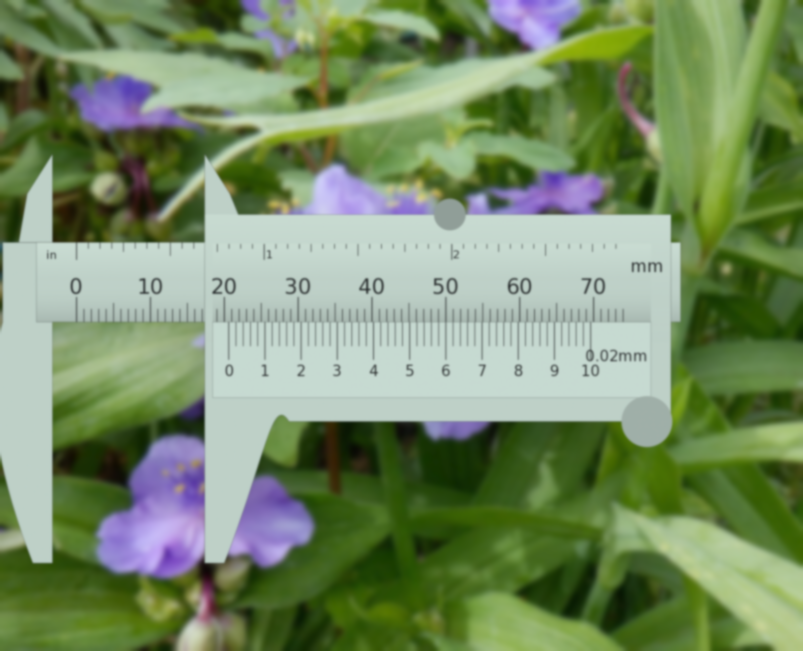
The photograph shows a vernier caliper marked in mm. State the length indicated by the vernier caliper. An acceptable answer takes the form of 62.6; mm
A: 20.6; mm
